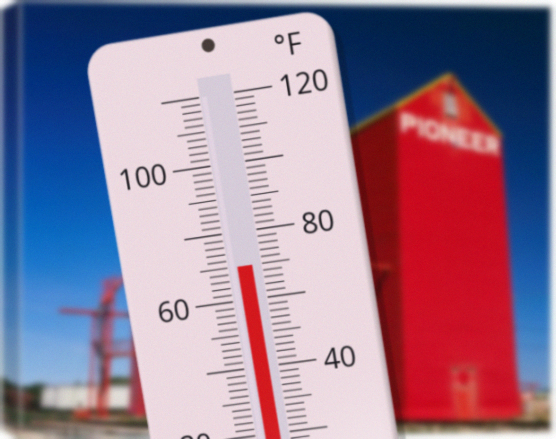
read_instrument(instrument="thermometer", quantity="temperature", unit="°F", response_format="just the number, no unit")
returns 70
